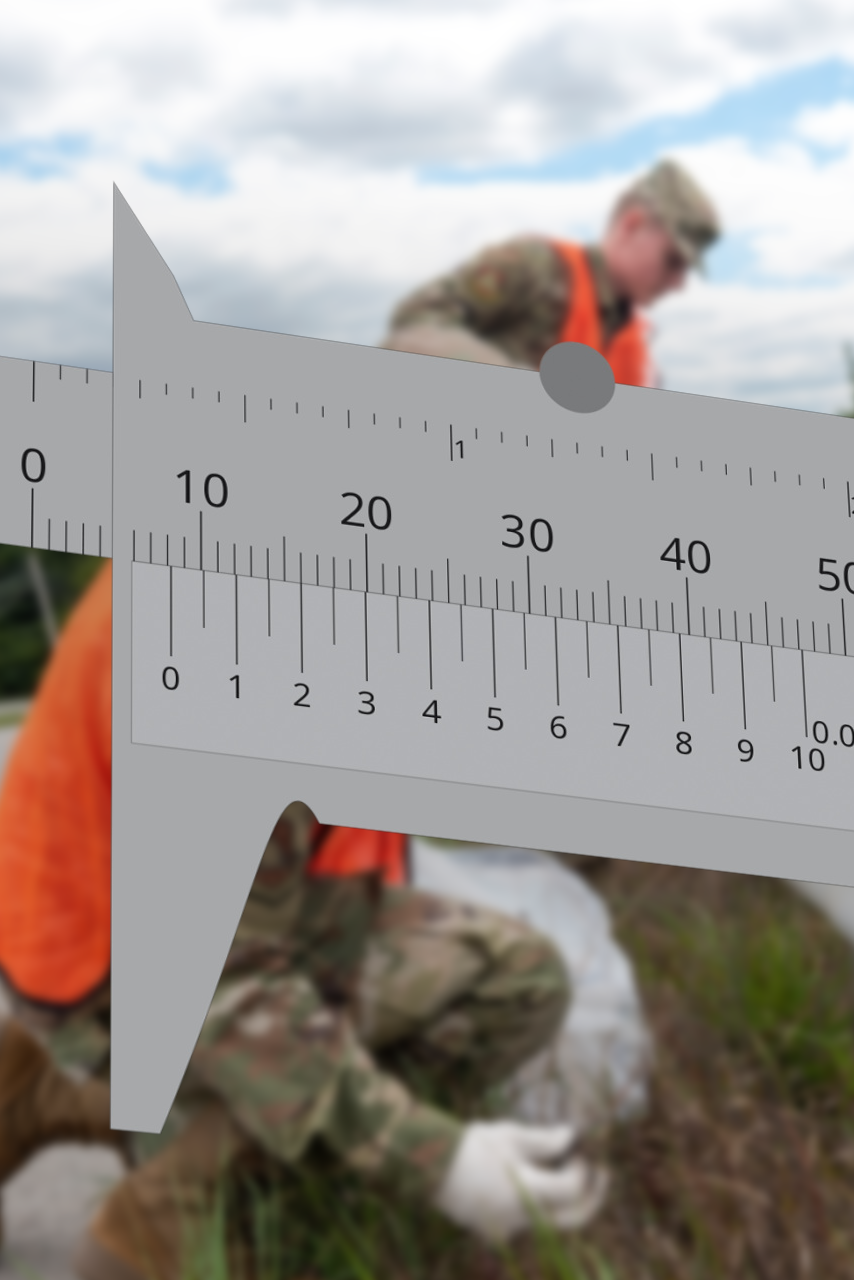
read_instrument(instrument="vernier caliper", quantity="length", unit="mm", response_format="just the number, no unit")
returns 8.2
